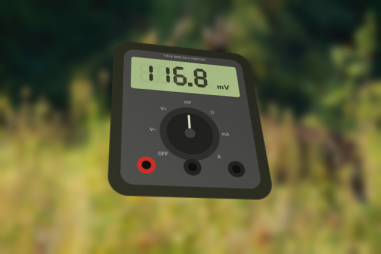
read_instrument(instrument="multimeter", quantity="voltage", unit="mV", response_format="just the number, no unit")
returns 116.8
